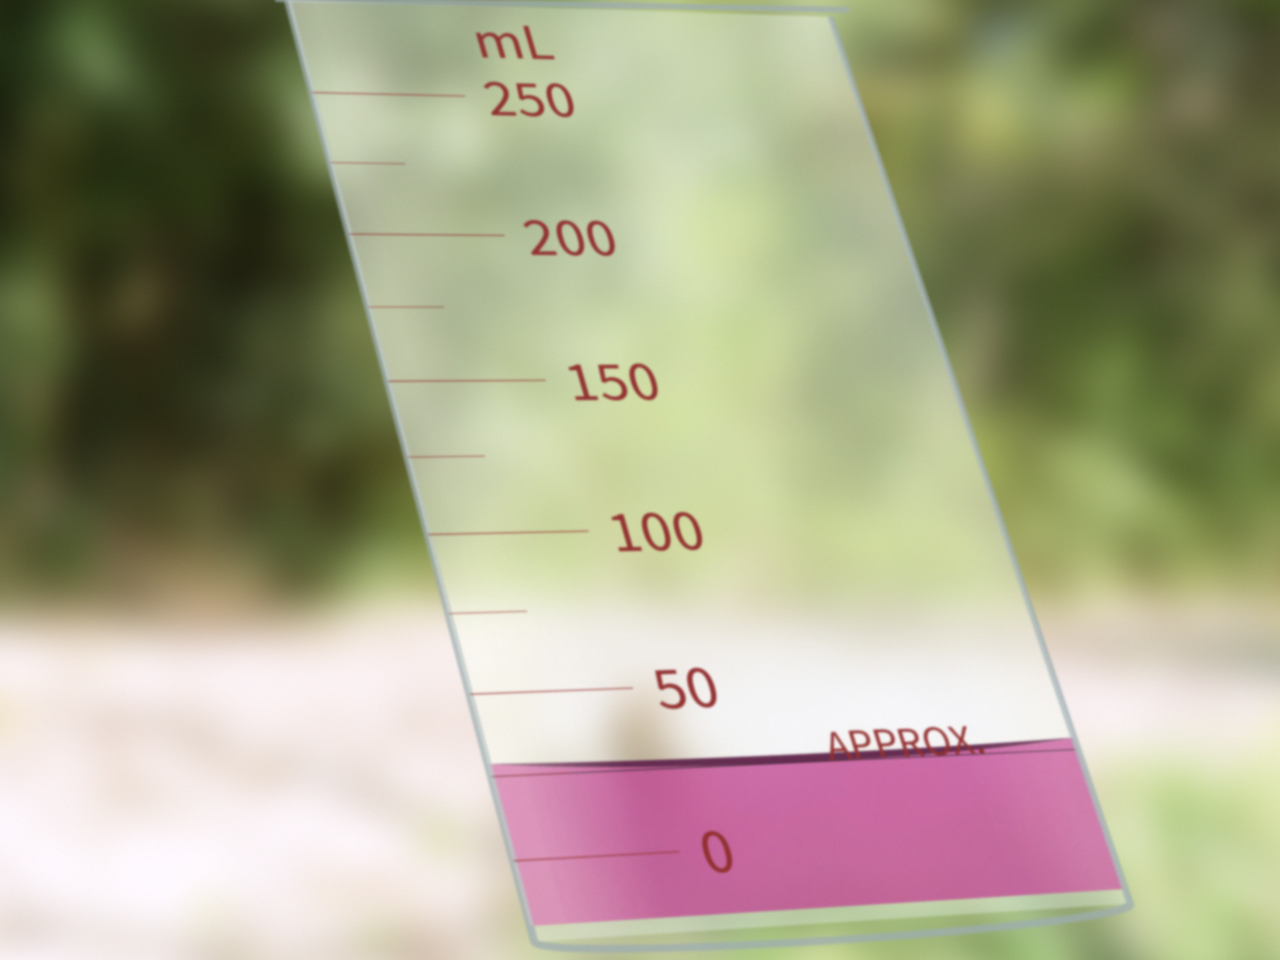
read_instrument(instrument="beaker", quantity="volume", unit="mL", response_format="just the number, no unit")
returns 25
